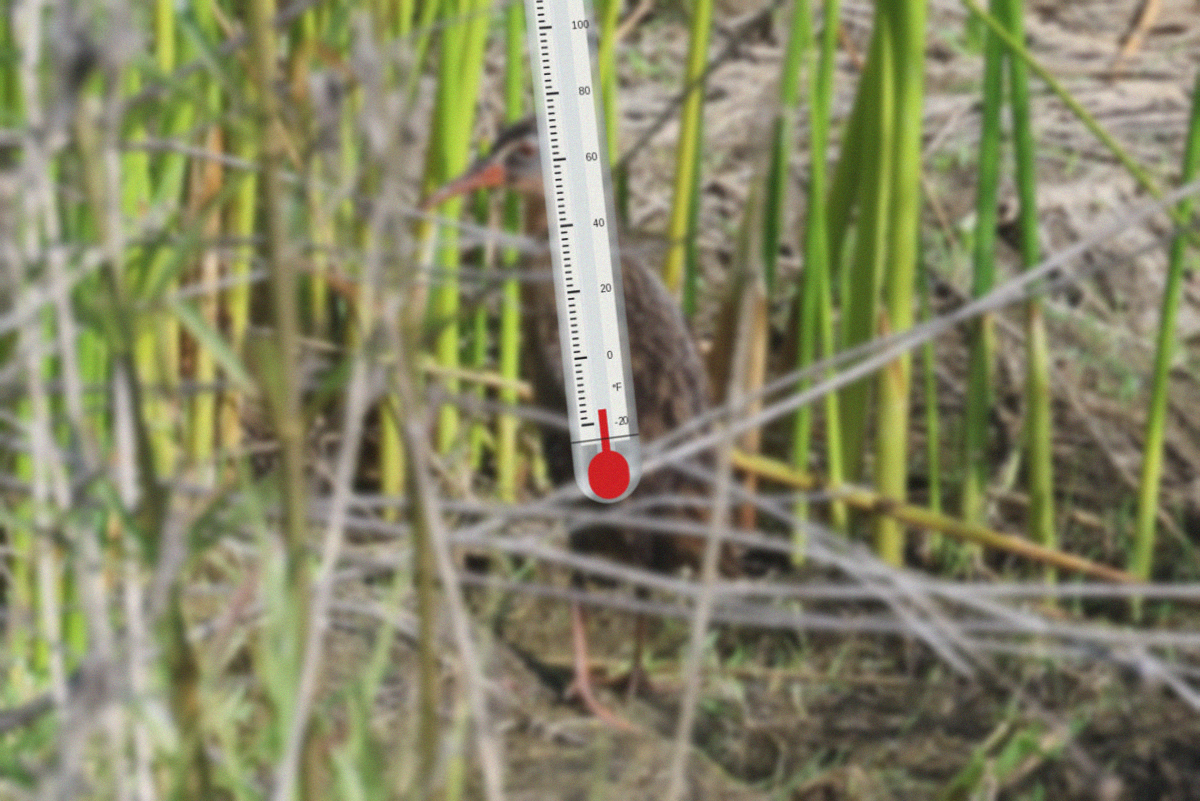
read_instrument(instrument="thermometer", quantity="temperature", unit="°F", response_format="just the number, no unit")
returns -16
